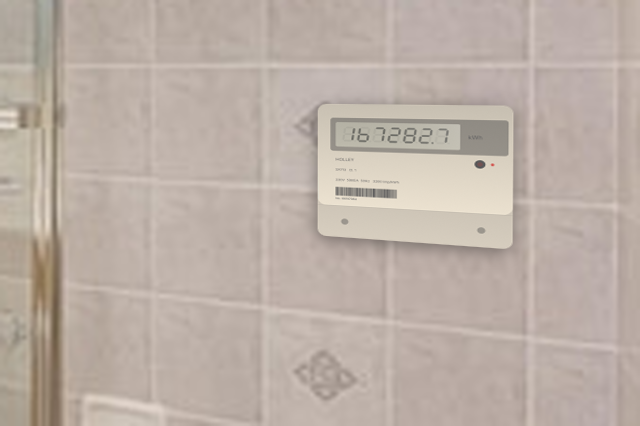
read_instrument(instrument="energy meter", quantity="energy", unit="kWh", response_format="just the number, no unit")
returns 167282.7
